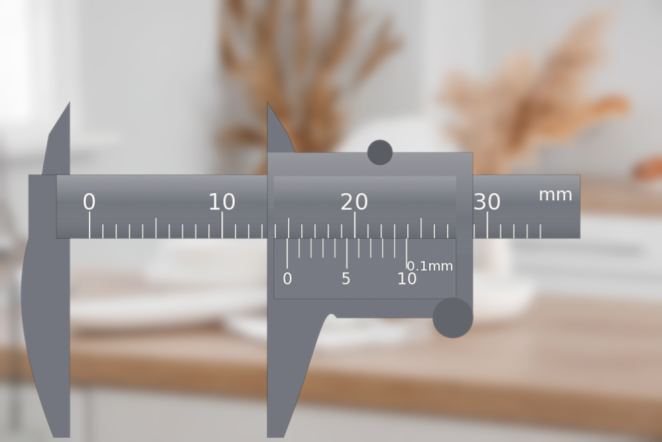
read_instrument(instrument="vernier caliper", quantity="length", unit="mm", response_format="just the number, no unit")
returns 14.9
